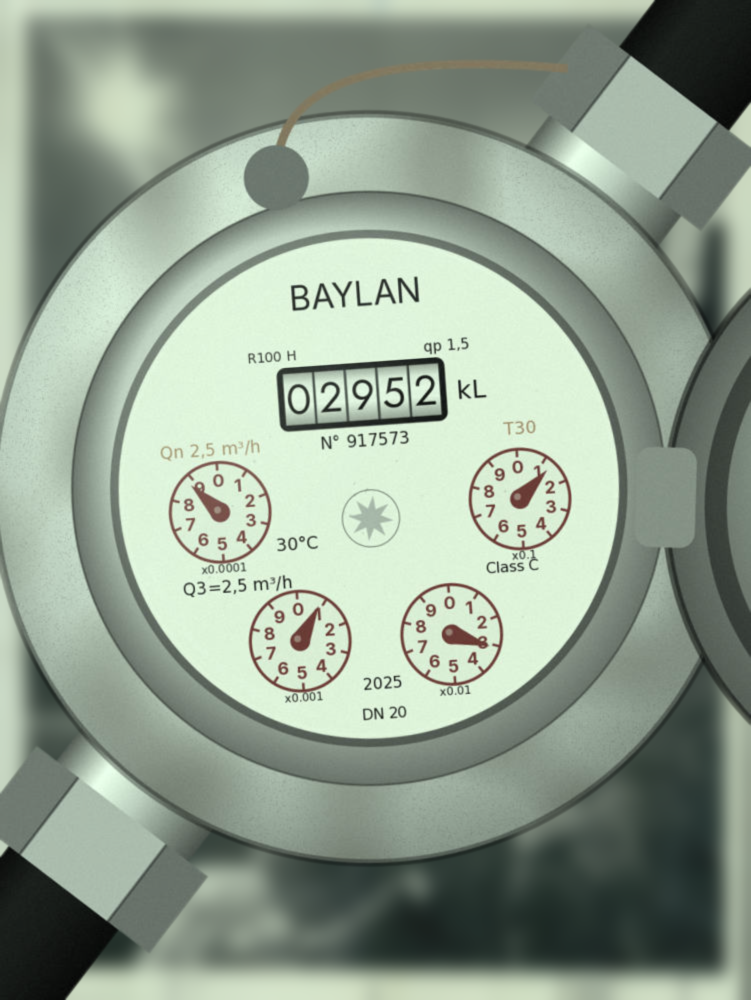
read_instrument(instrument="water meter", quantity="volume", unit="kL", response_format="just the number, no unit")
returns 2952.1308
